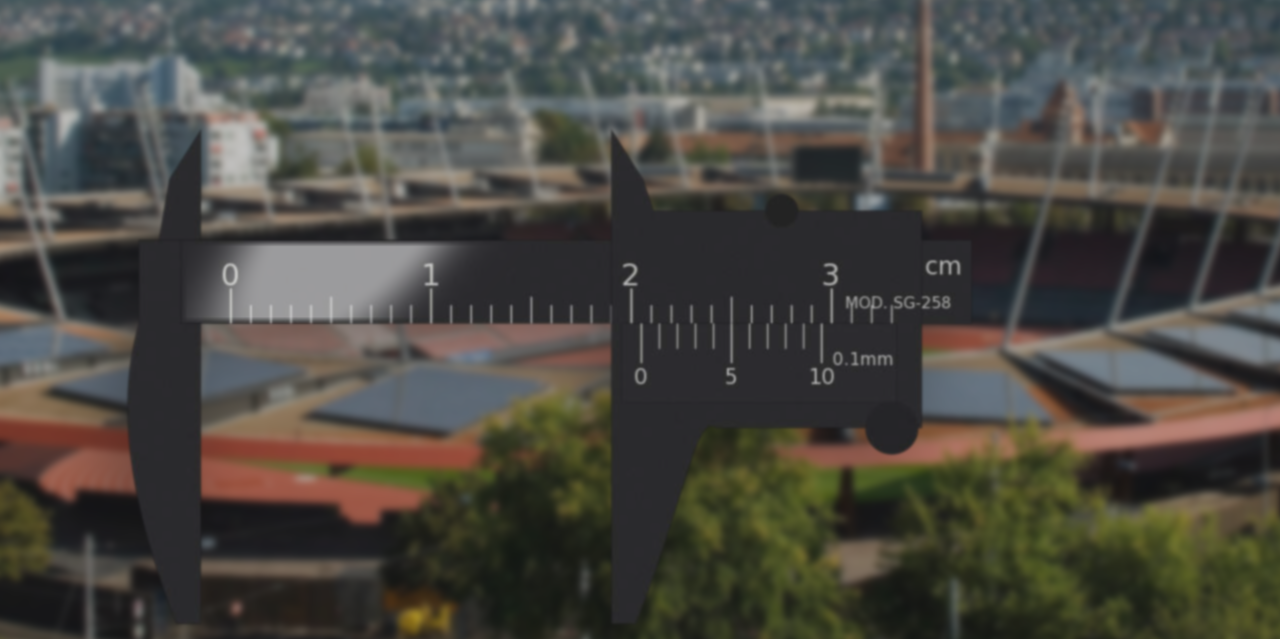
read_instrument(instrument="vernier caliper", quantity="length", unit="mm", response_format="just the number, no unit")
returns 20.5
